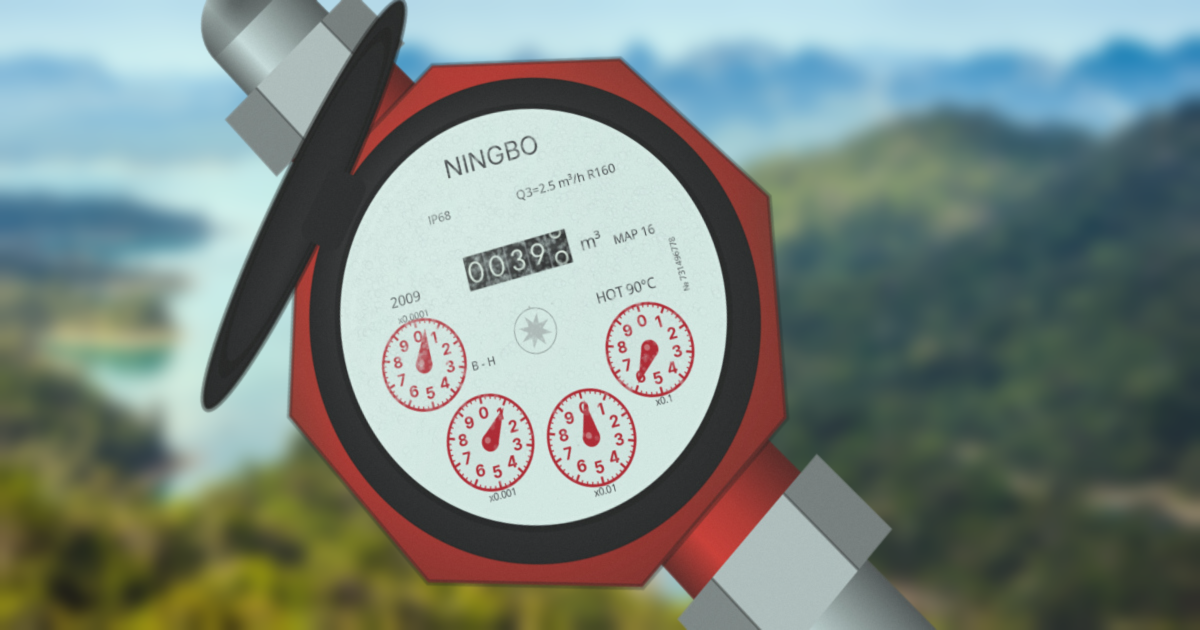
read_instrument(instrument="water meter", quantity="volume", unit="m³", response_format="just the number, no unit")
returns 398.6010
